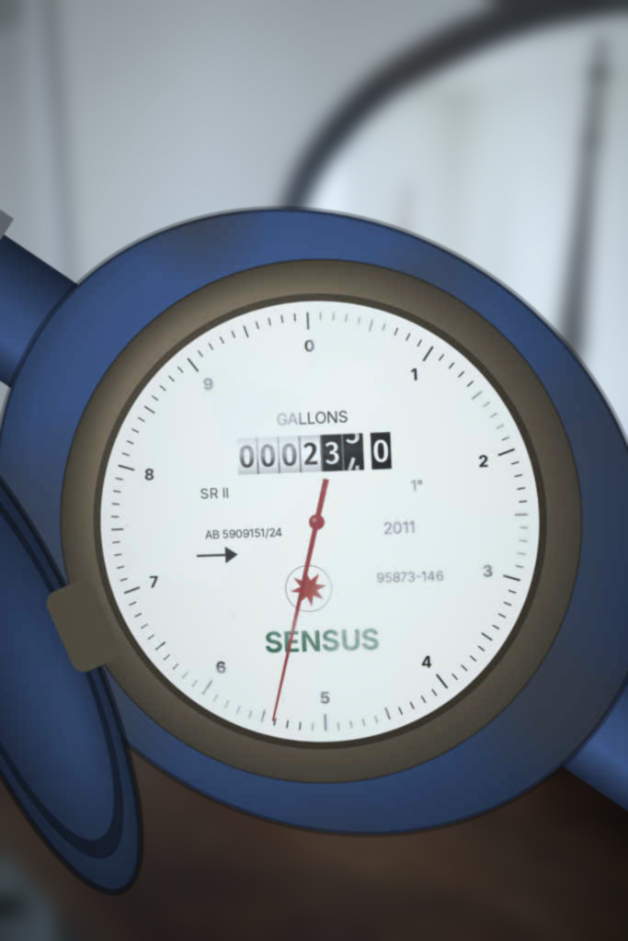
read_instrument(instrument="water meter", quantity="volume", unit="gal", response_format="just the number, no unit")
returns 2335.4
